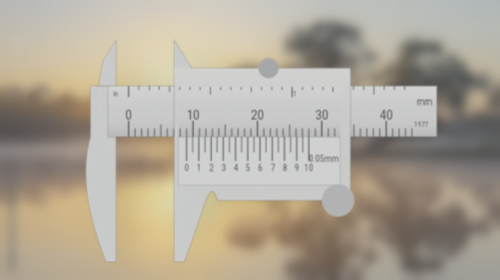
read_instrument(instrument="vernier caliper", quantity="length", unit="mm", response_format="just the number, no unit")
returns 9.0
